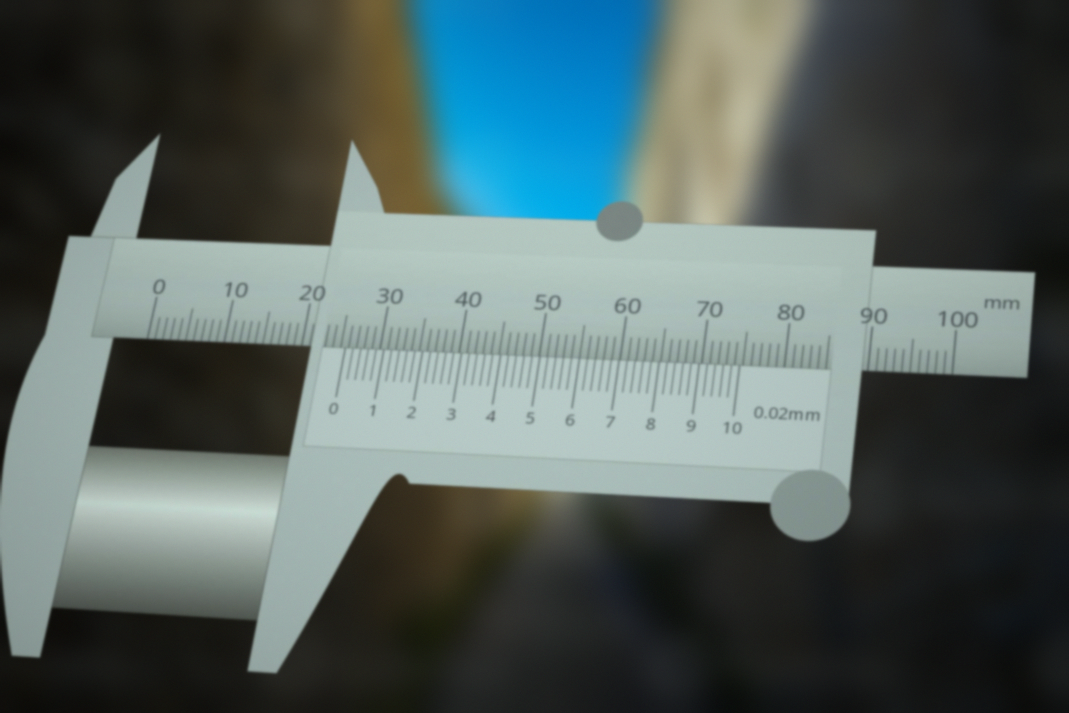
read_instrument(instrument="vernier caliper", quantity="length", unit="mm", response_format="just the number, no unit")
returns 25.6
